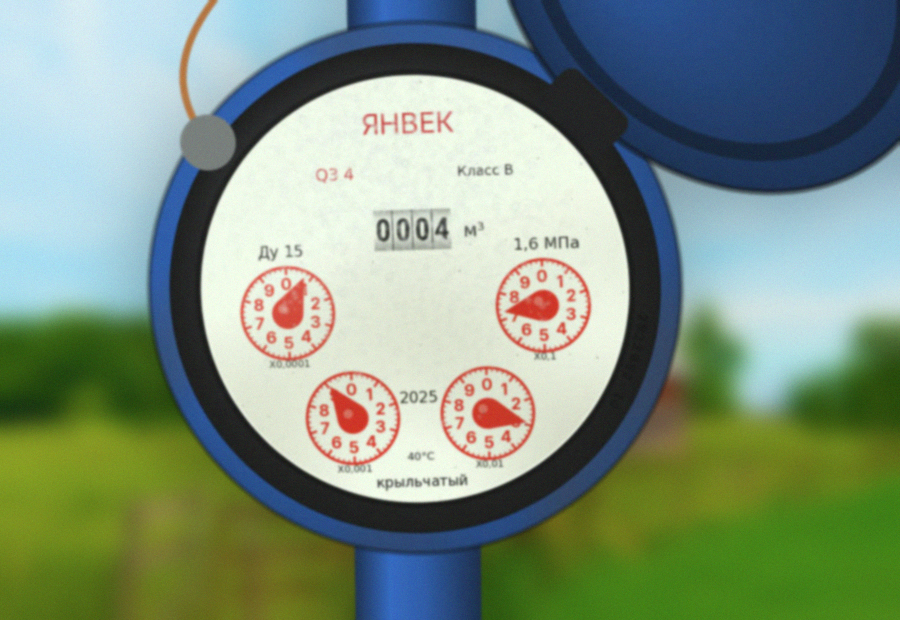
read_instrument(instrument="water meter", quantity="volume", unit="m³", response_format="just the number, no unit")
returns 4.7290
